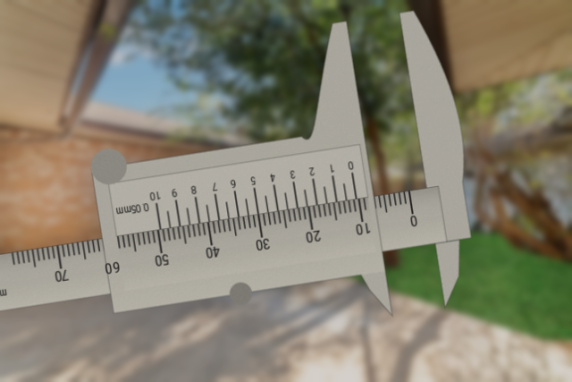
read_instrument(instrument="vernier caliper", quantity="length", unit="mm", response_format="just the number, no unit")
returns 10.5
